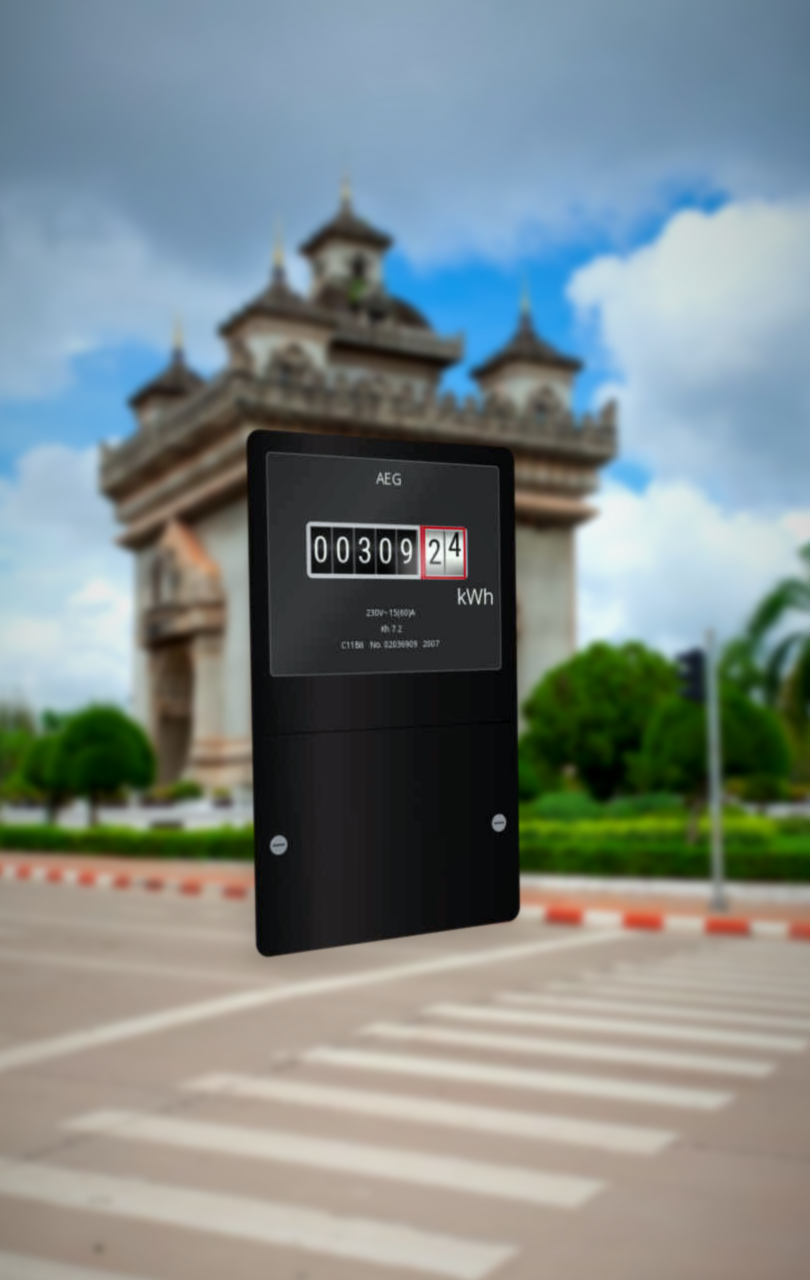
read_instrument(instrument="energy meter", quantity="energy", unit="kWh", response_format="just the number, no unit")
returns 309.24
